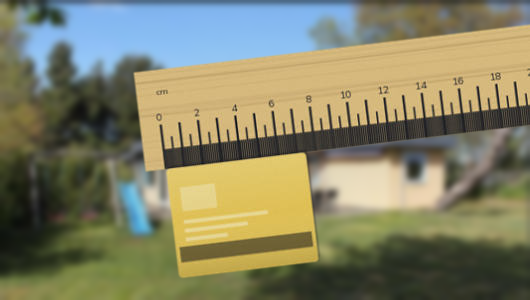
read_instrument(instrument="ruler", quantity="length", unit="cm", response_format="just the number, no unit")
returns 7.5
